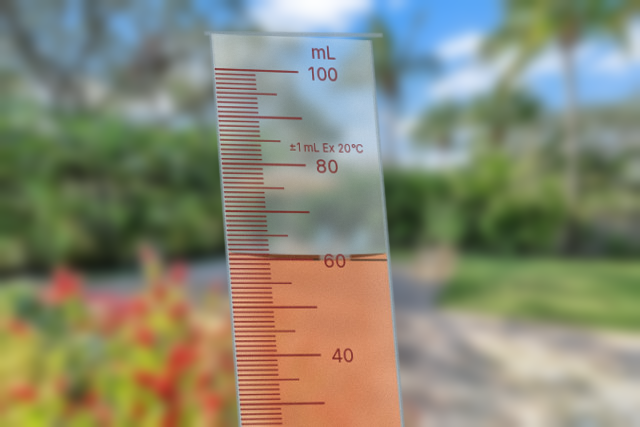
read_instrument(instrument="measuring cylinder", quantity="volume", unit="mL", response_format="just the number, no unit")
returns 60
